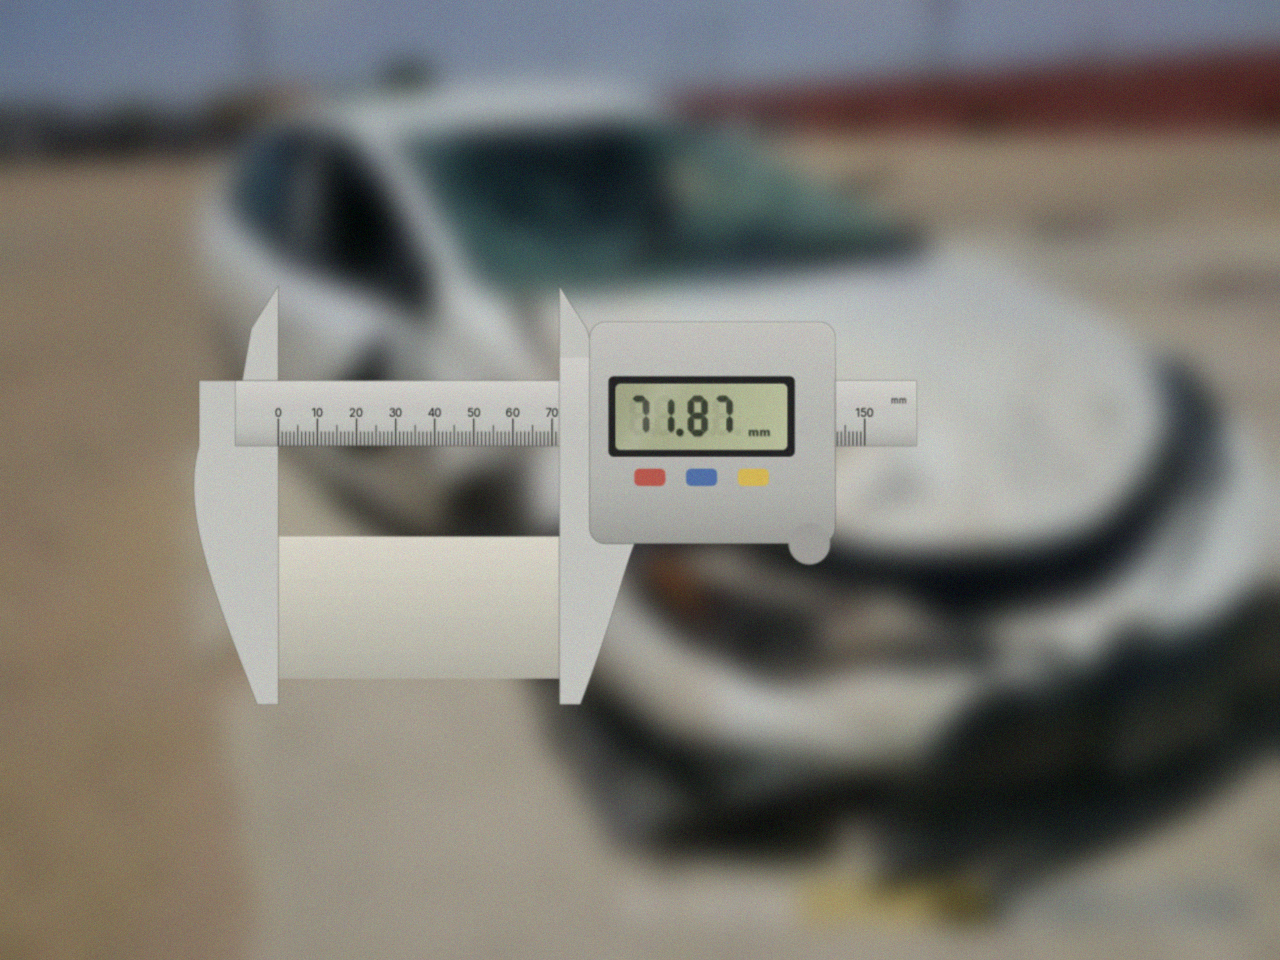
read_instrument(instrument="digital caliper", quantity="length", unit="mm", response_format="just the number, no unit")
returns 71.87
